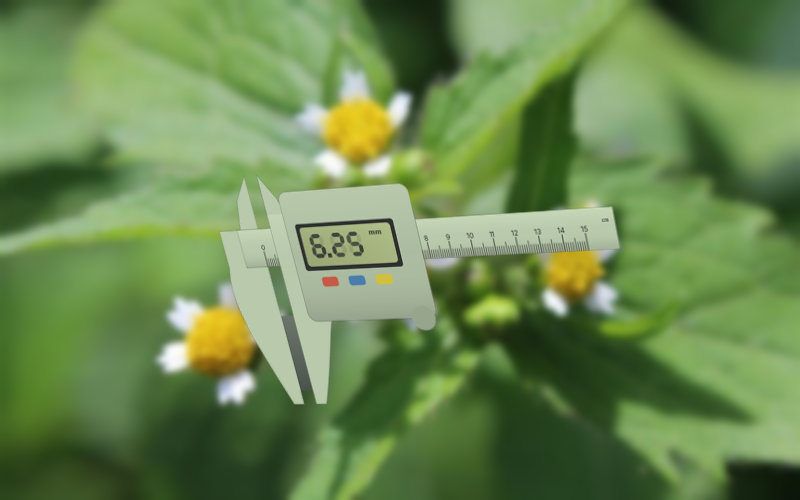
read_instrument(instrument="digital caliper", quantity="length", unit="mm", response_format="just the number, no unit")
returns 6.25
